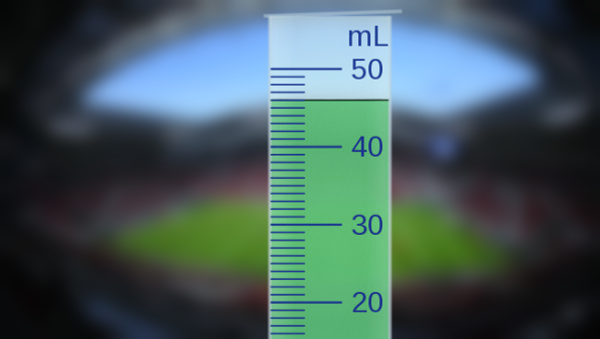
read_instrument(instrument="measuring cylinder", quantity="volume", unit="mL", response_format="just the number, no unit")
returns 46
